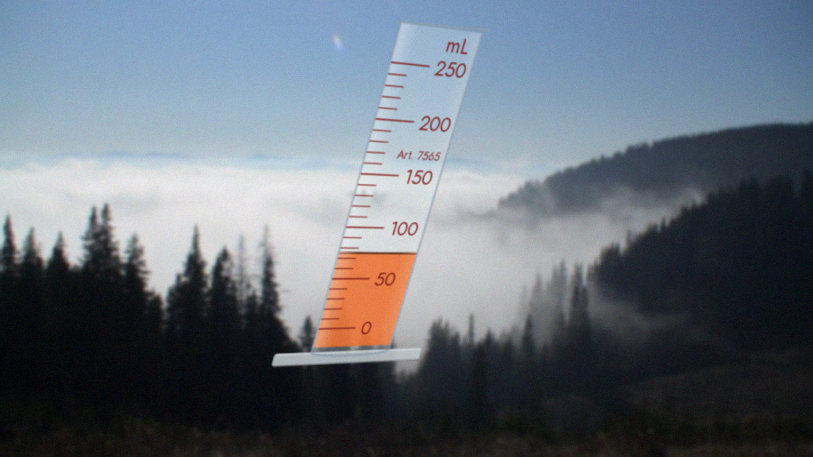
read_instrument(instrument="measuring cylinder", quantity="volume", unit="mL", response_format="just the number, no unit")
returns 75
